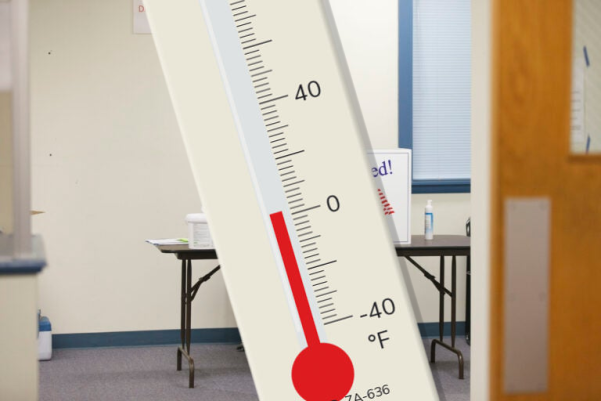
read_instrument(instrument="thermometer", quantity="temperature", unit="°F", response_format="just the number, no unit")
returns 2
